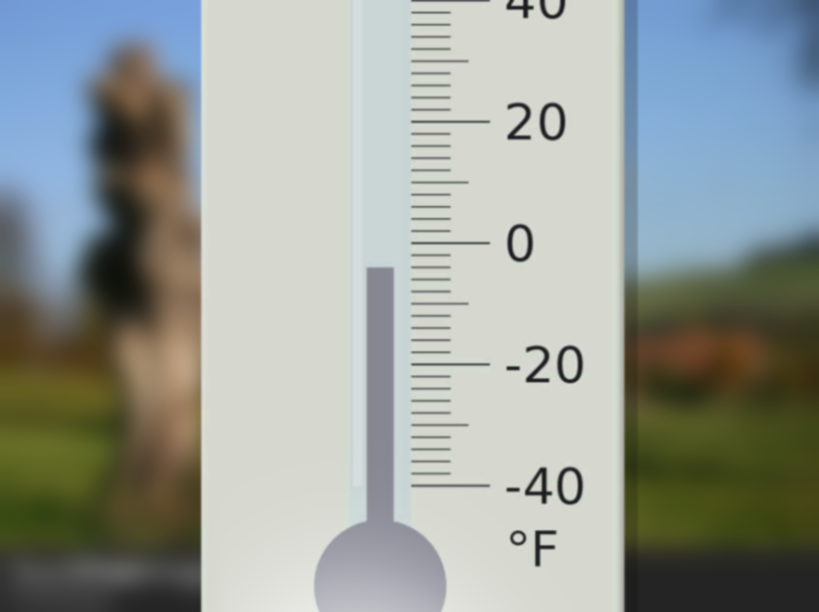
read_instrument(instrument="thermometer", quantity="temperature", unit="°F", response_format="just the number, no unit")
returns -4
